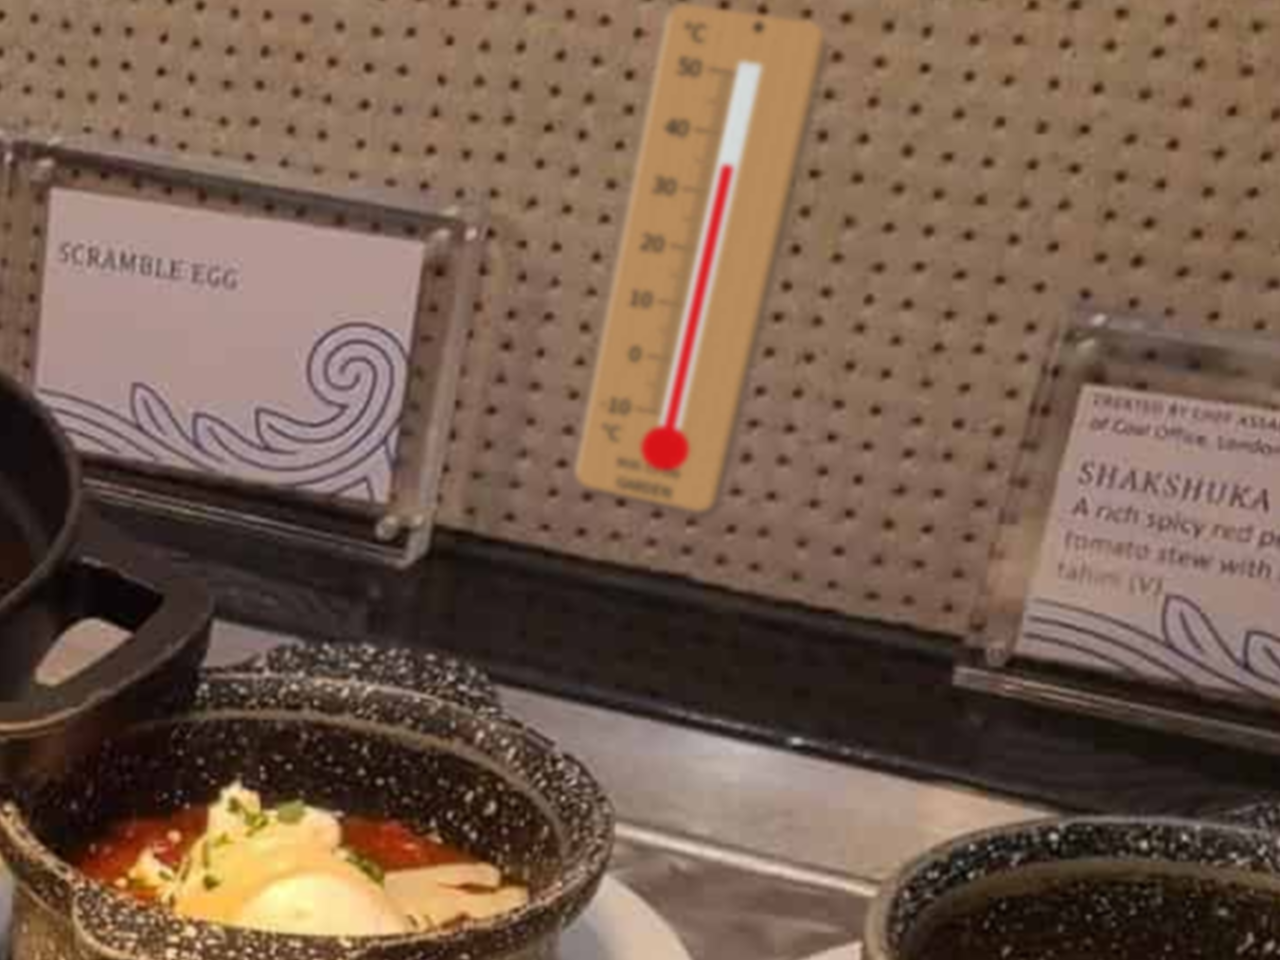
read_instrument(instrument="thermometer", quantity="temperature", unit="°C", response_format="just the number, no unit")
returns 35
